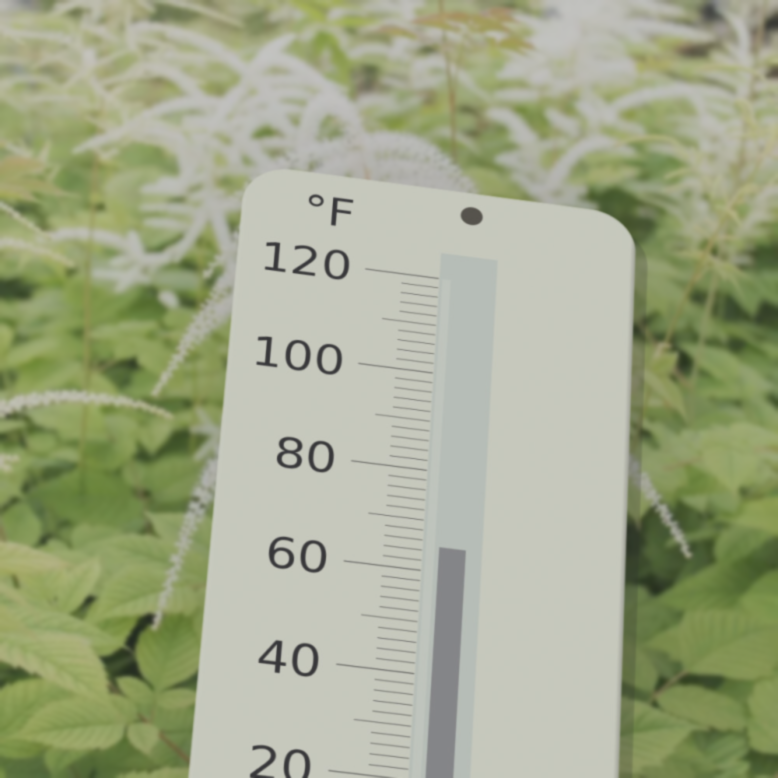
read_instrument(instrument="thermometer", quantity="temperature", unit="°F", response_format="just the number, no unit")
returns 65
